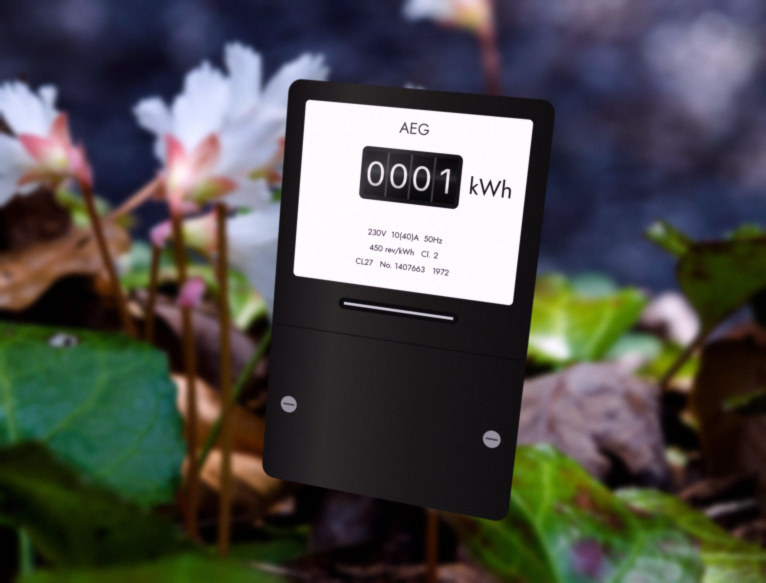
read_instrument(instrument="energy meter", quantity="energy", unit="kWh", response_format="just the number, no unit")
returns 1
